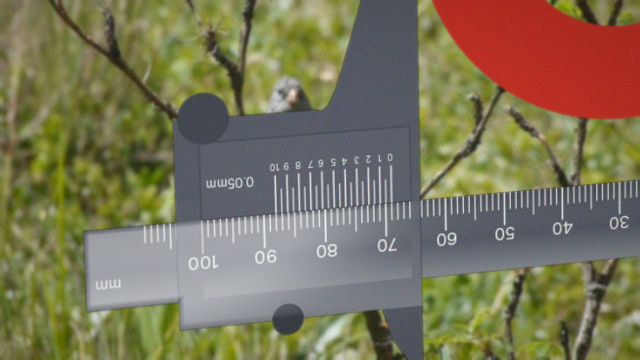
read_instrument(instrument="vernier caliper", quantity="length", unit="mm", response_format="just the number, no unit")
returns 69.0
